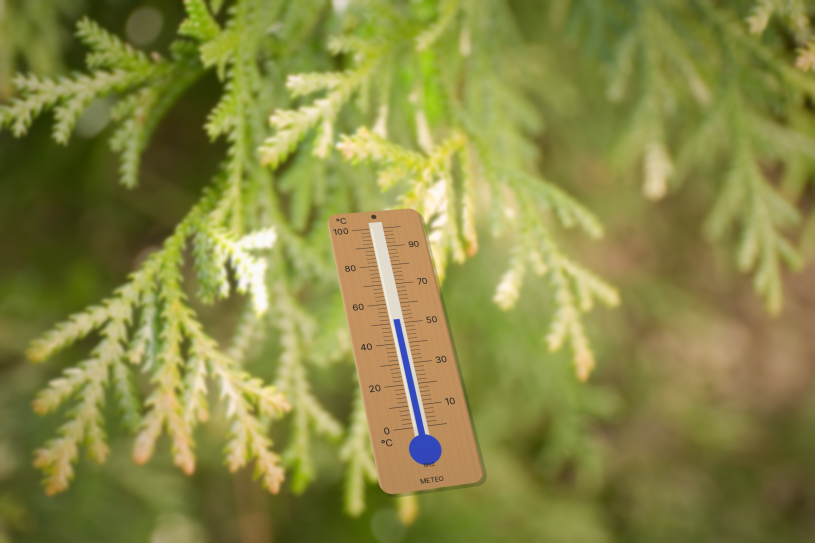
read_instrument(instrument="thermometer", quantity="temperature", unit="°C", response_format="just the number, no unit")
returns 52
